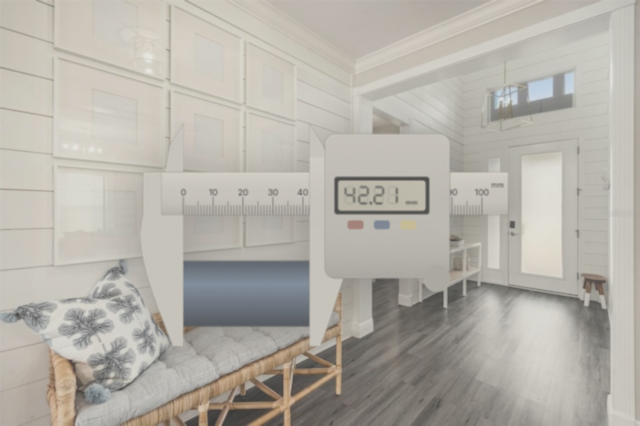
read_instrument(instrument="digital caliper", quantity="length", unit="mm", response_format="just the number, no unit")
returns 42.21
